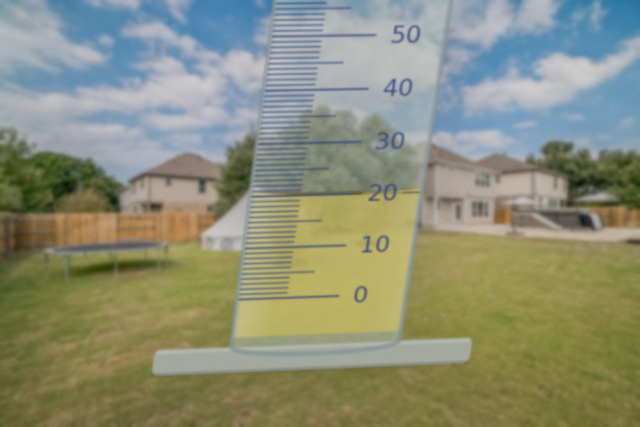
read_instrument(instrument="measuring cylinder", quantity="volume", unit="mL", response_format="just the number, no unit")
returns 20
